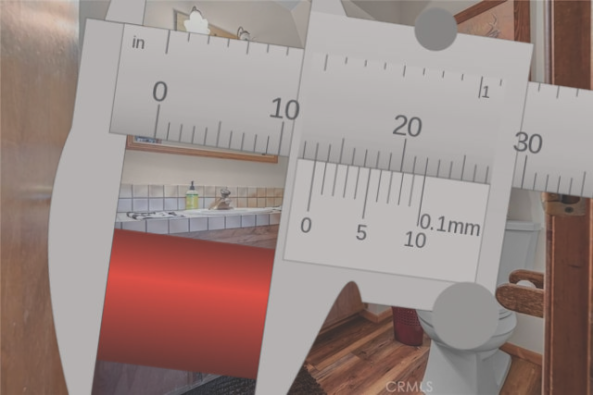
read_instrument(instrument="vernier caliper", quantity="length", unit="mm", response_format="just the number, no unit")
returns 13.0
